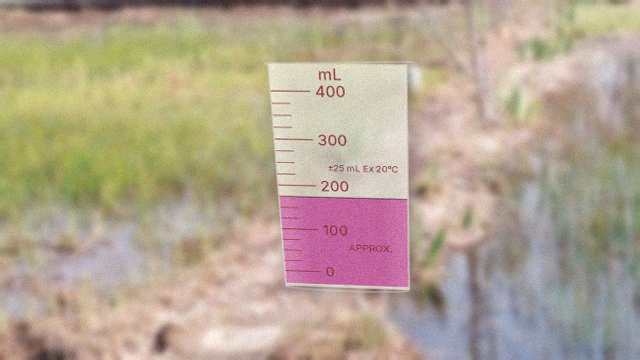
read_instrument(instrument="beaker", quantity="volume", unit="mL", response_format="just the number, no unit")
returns 175
